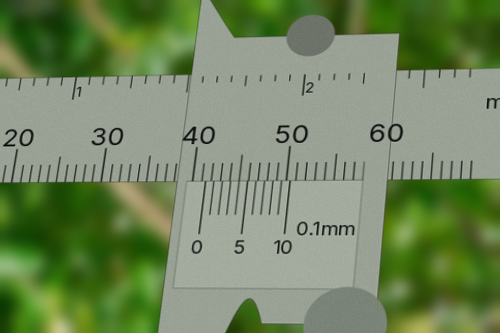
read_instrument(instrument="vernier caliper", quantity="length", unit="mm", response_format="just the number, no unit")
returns 41.4
